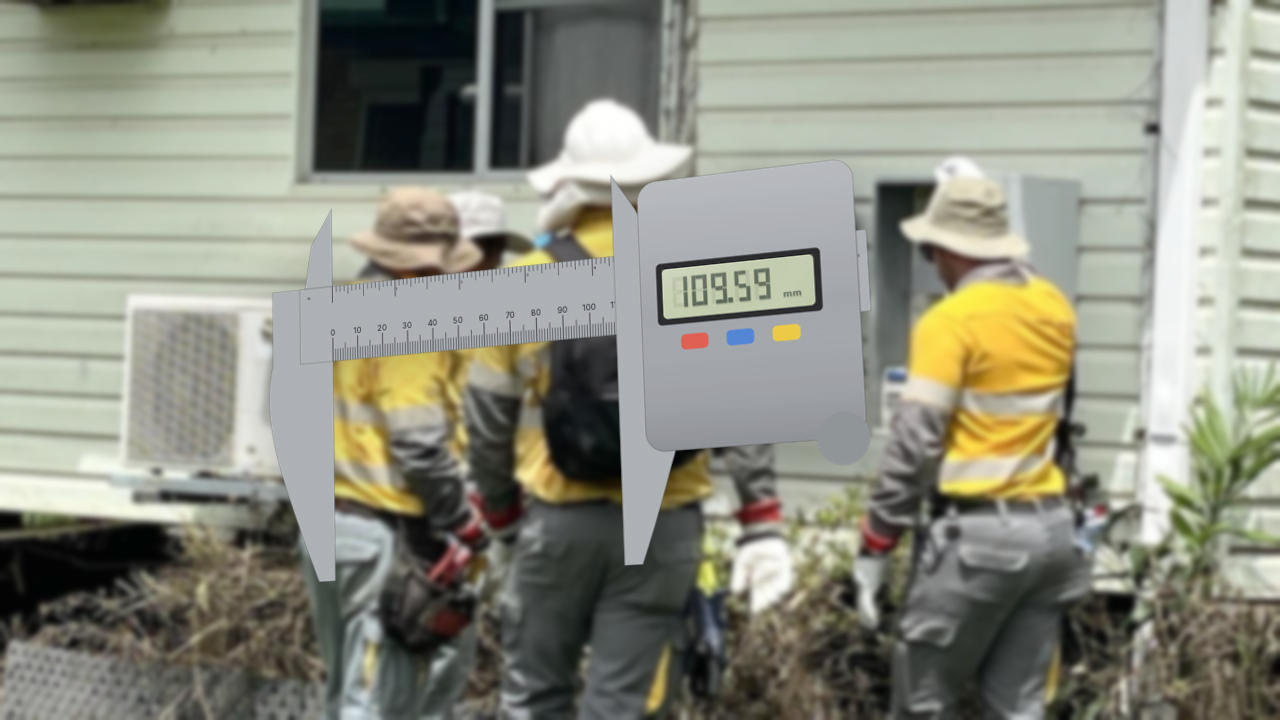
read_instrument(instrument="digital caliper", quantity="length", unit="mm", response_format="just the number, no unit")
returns 109.59
